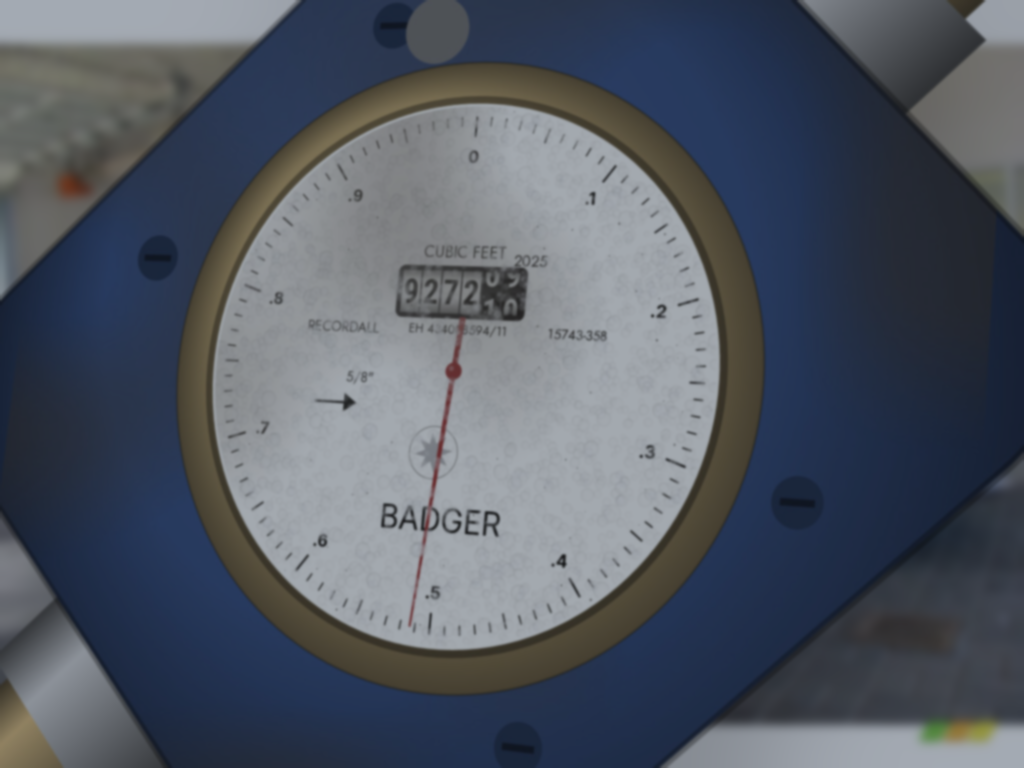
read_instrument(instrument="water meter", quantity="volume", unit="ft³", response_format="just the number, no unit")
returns 927209.51
